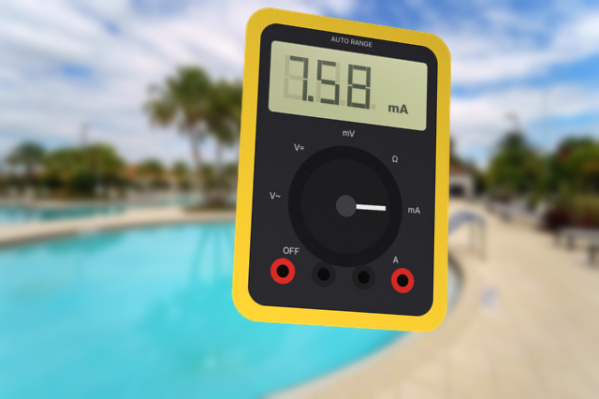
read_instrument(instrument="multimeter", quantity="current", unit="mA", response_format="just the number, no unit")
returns 7.58
